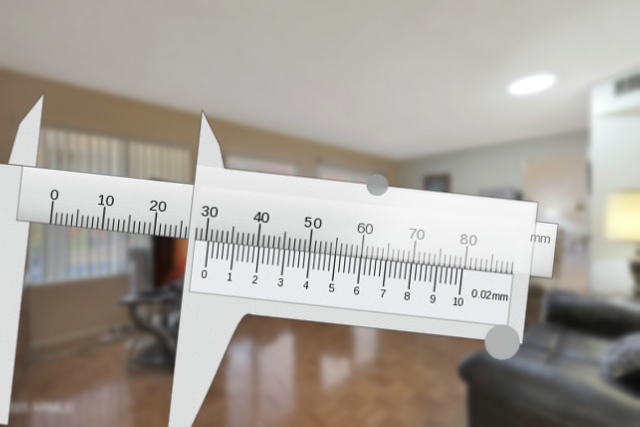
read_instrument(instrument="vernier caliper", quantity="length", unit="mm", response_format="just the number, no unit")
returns 30.5
